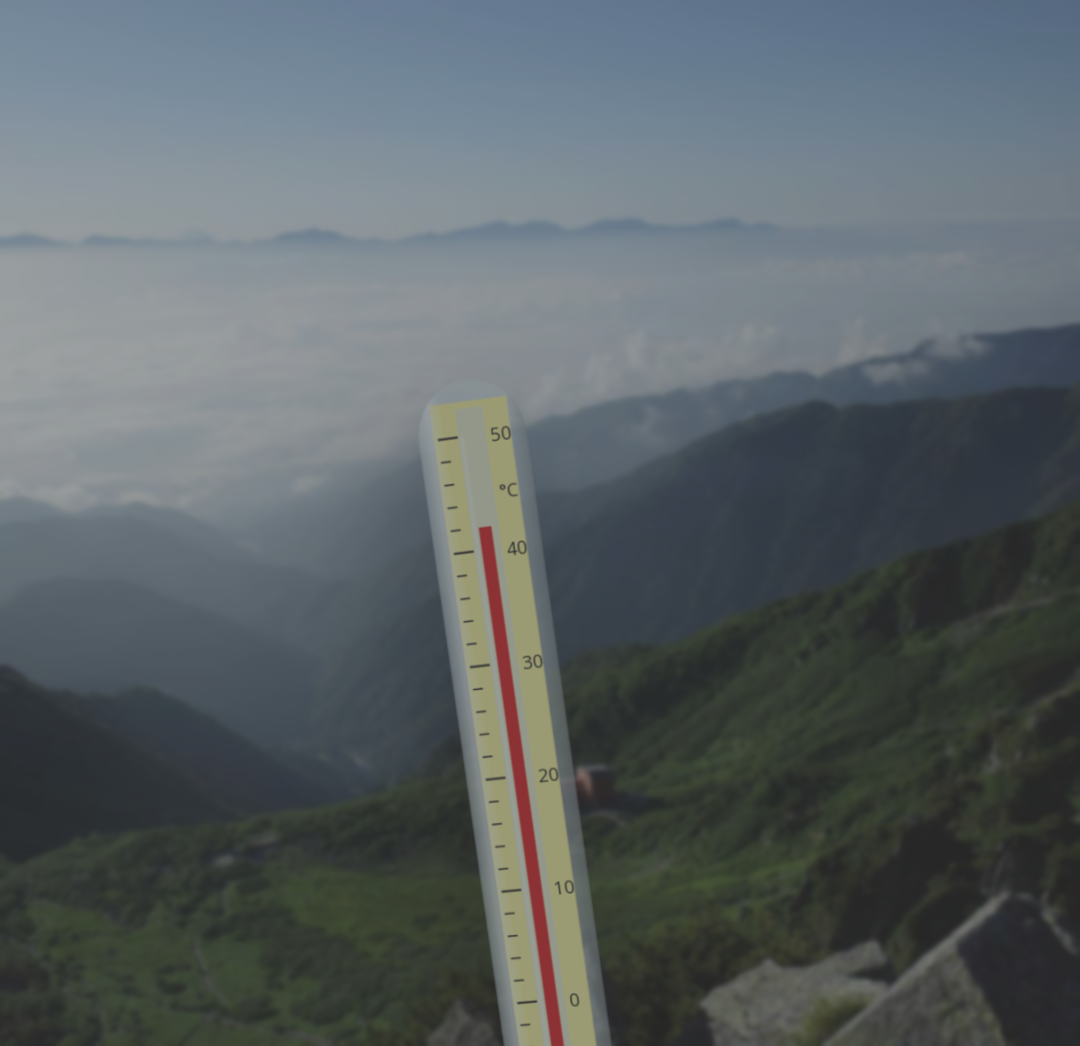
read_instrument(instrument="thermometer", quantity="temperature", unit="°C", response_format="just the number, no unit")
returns 42
